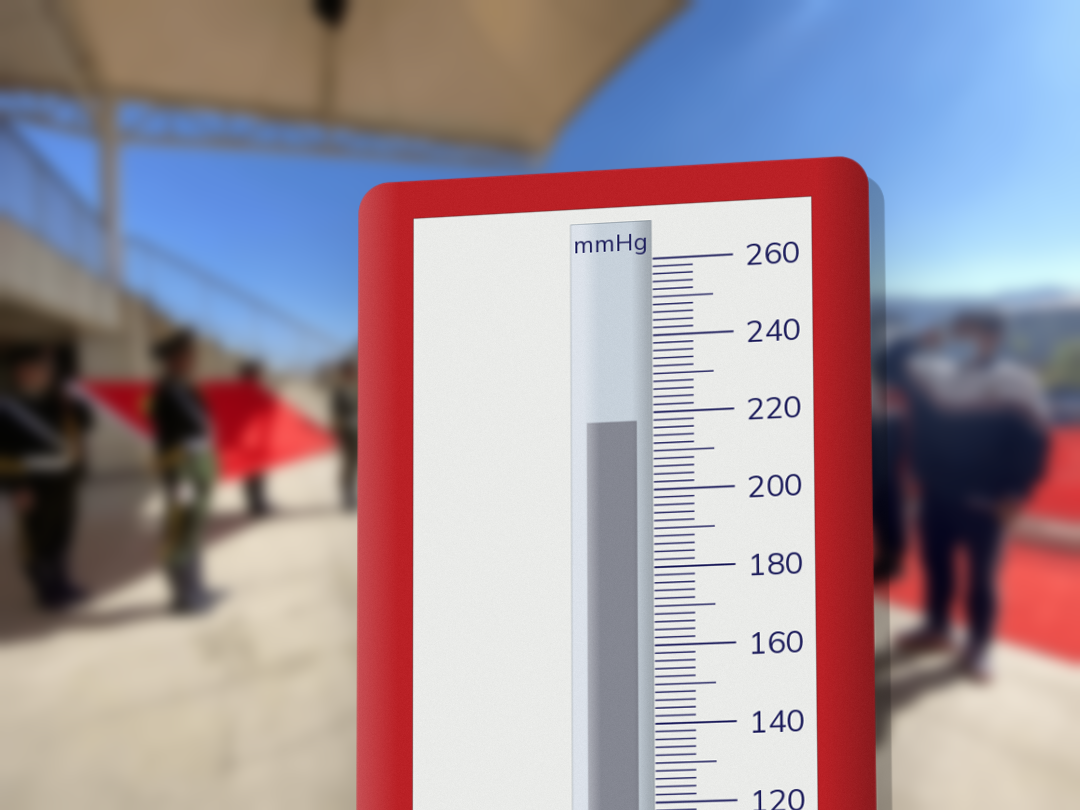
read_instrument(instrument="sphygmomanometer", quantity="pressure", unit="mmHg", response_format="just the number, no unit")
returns 218
